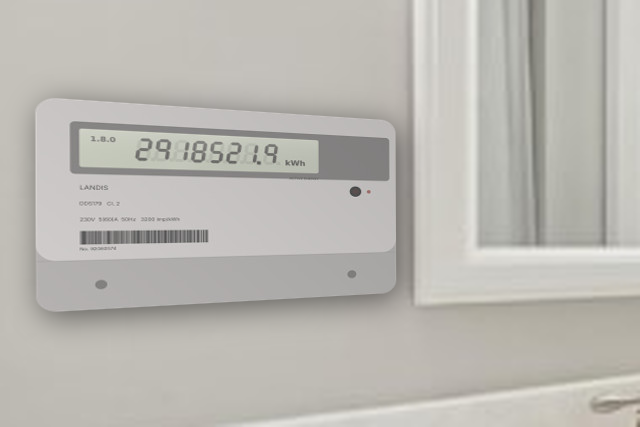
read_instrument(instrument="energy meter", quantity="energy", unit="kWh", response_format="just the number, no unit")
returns 2918521.9
